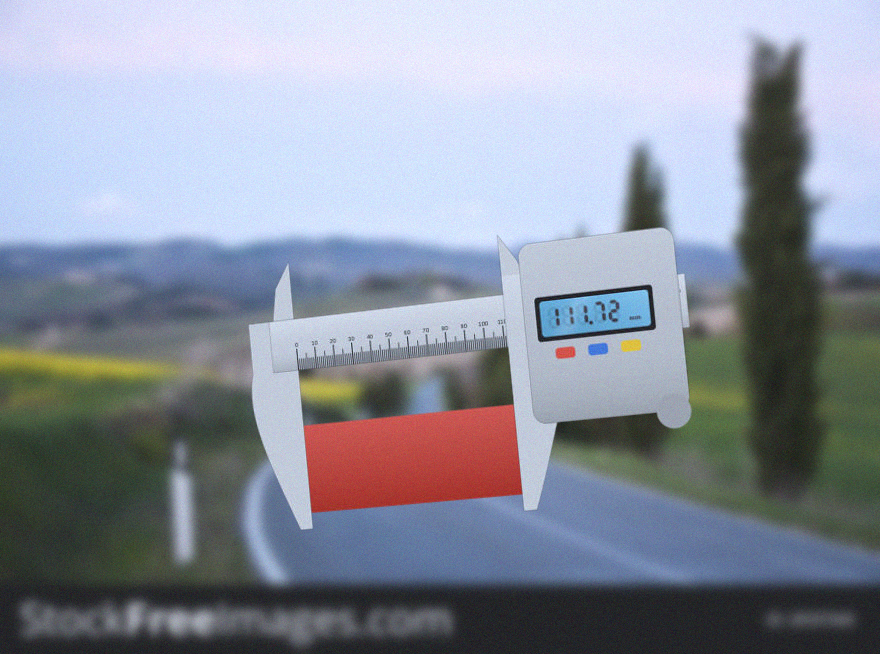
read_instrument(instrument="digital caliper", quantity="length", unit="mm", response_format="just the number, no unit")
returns 111.72
